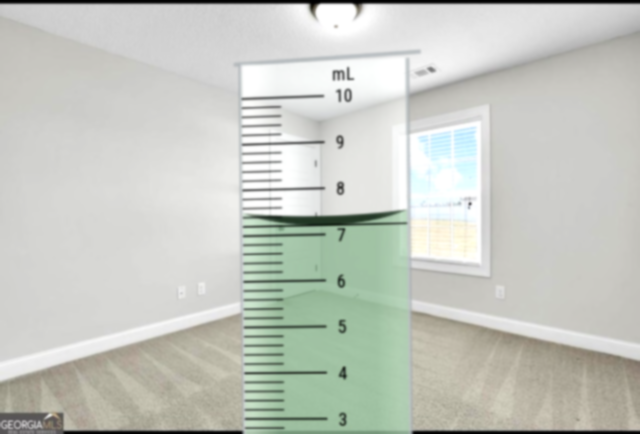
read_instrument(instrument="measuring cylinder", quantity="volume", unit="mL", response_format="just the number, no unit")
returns 7.2
